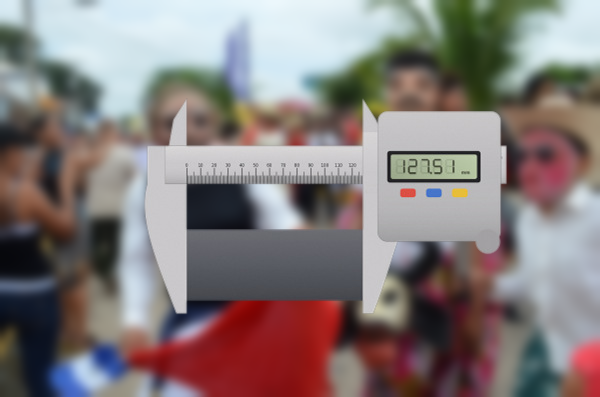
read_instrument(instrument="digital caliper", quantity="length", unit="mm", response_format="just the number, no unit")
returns 127.51
